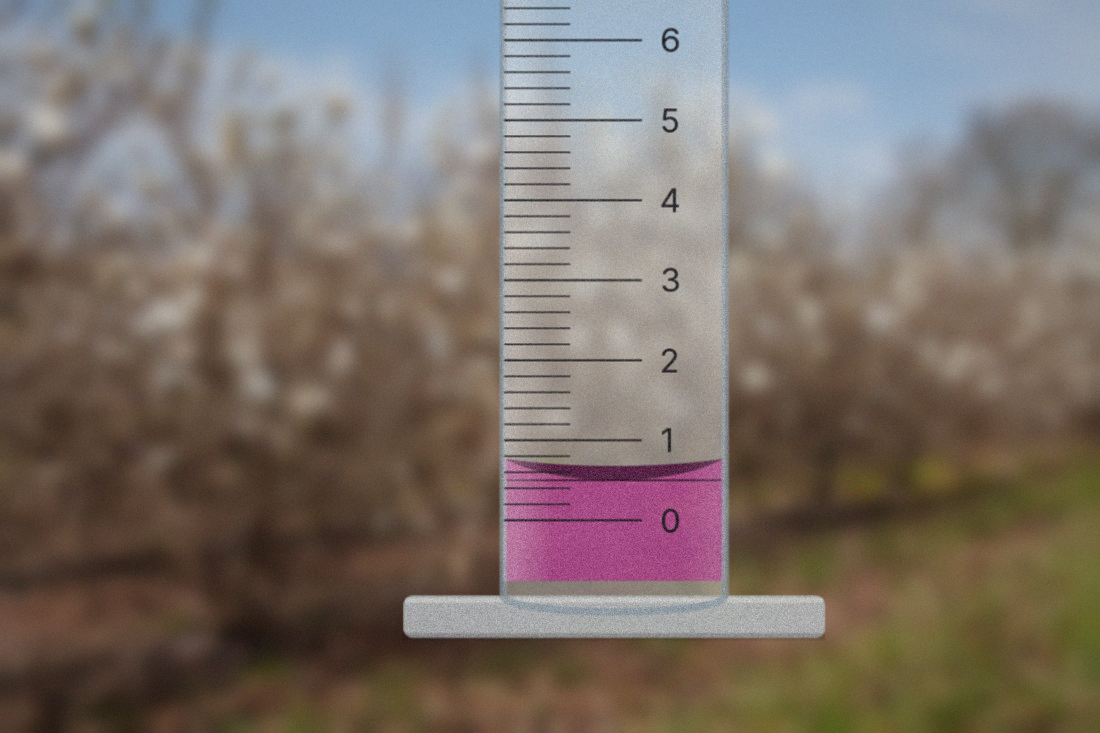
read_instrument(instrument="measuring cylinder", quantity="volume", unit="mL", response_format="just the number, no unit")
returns 0.5
